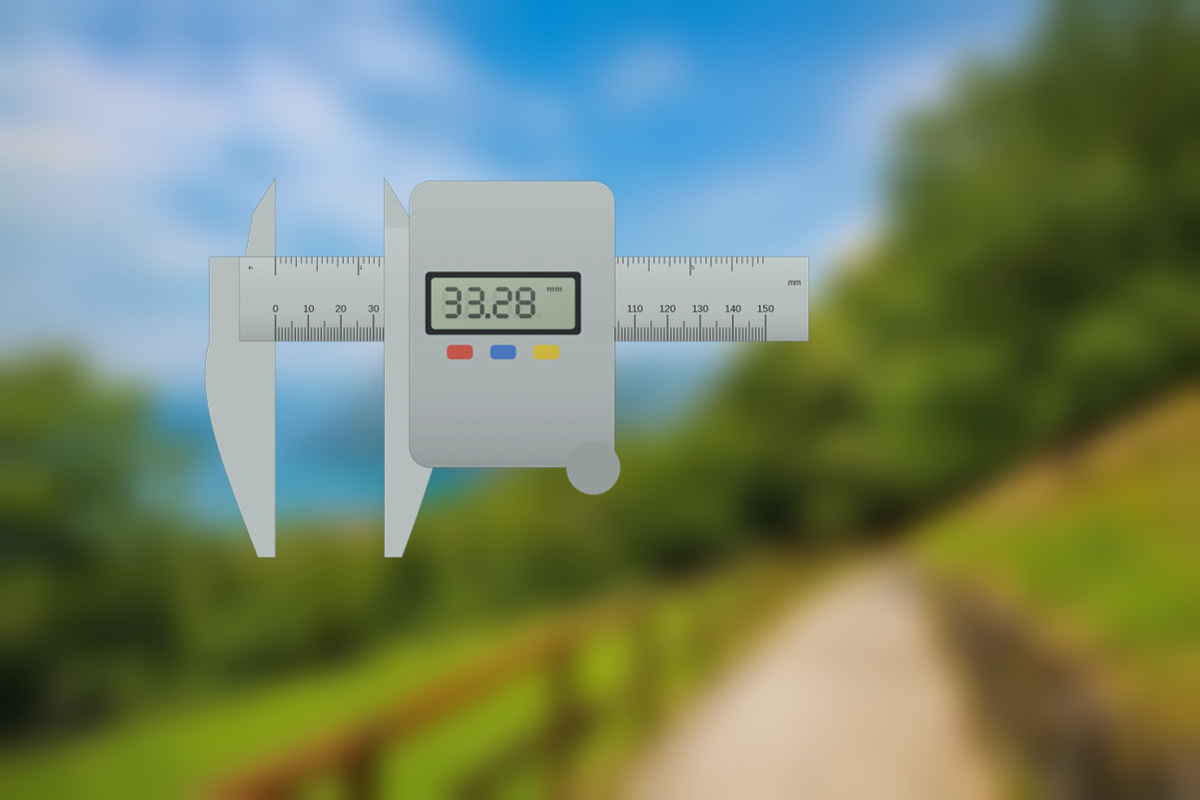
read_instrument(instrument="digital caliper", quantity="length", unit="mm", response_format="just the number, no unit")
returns 33.28
